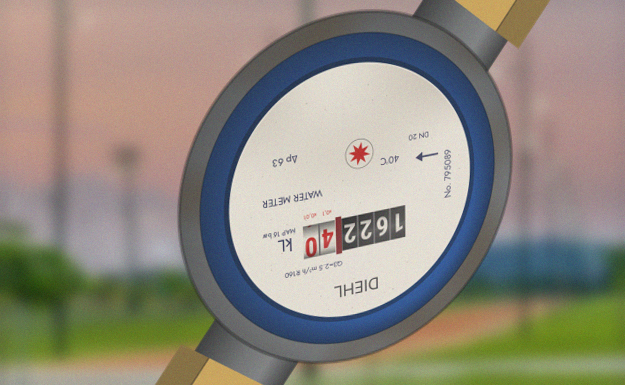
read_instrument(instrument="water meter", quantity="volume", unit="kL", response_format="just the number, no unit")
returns 1622.40
